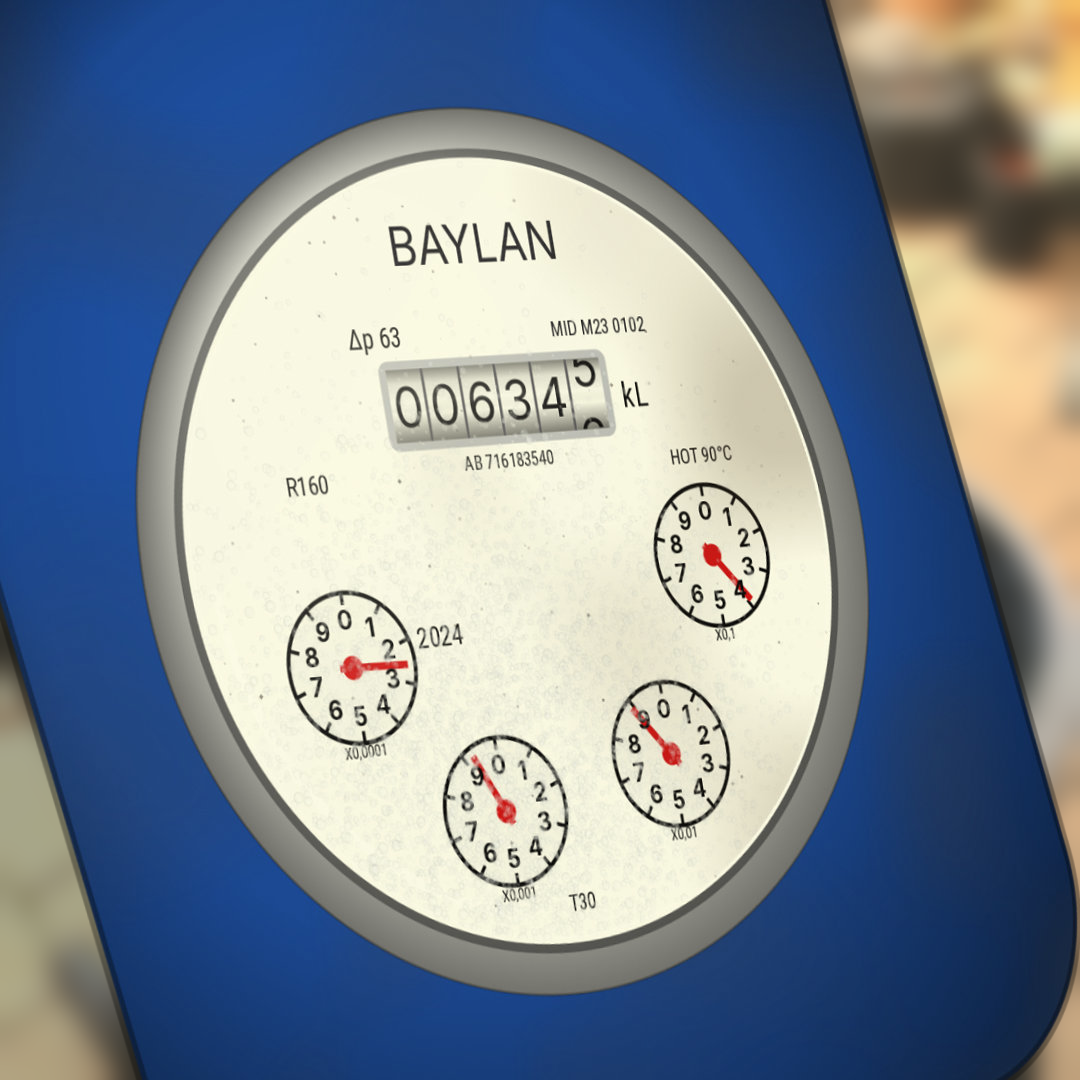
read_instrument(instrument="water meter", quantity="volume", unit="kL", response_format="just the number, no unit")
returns 6345.3892
